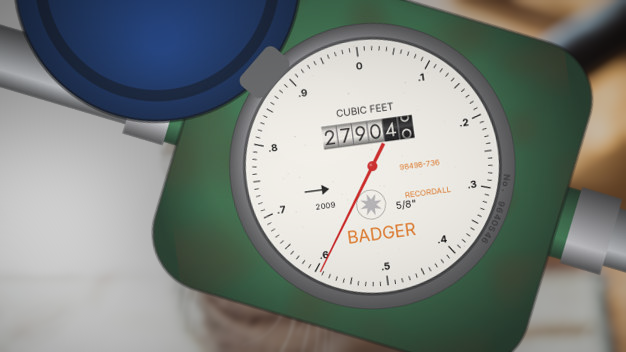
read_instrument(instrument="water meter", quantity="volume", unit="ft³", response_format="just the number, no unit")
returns 279048.59
